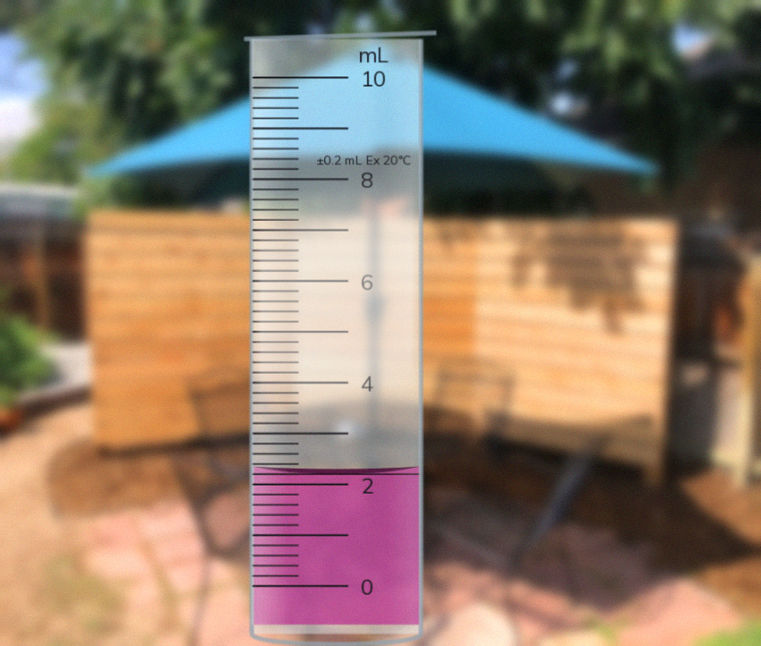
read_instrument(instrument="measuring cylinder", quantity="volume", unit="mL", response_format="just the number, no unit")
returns 2.2
